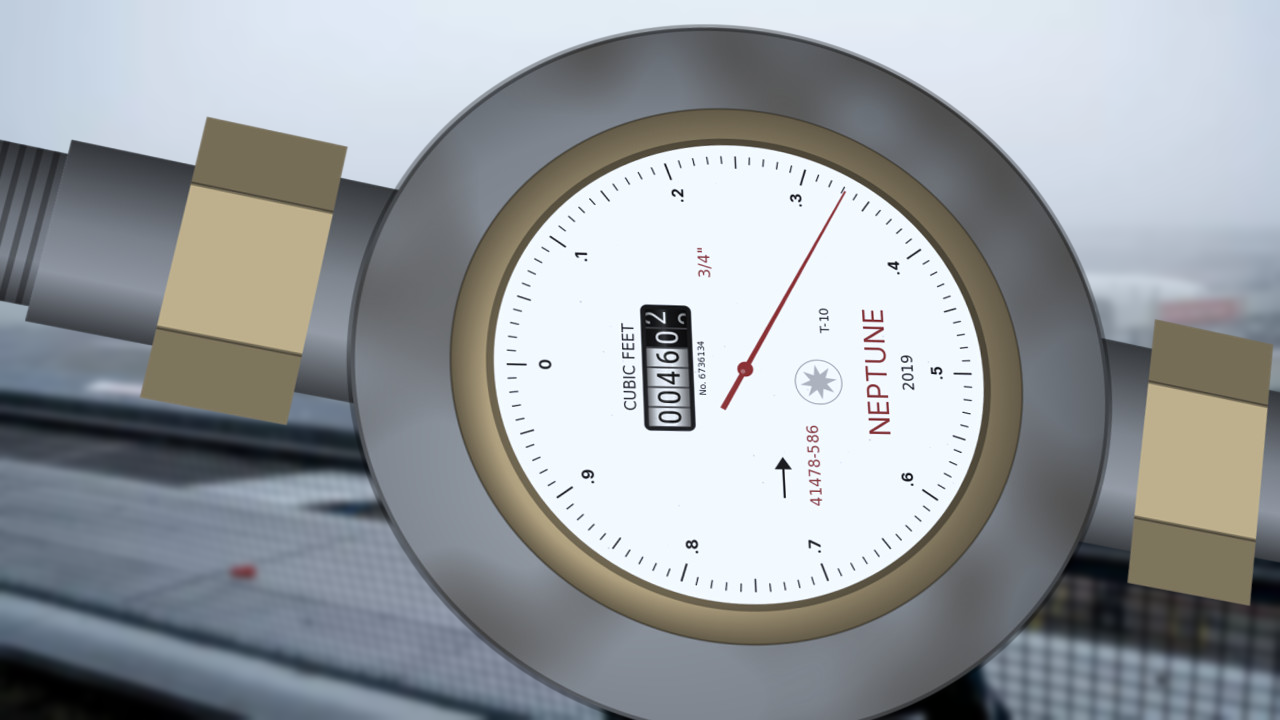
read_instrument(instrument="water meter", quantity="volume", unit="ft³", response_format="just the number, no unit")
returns 4602.33
